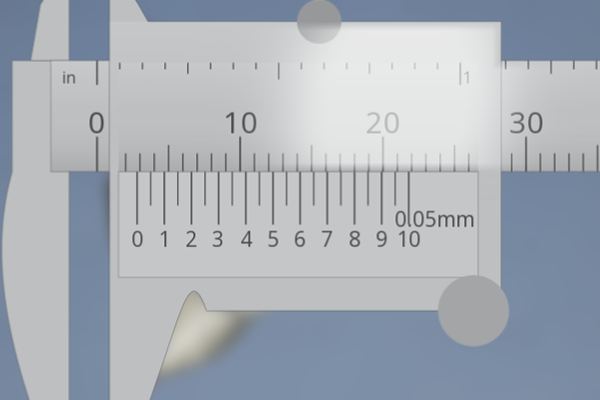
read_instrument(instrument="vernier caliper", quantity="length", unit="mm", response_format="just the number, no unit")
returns 2.8
